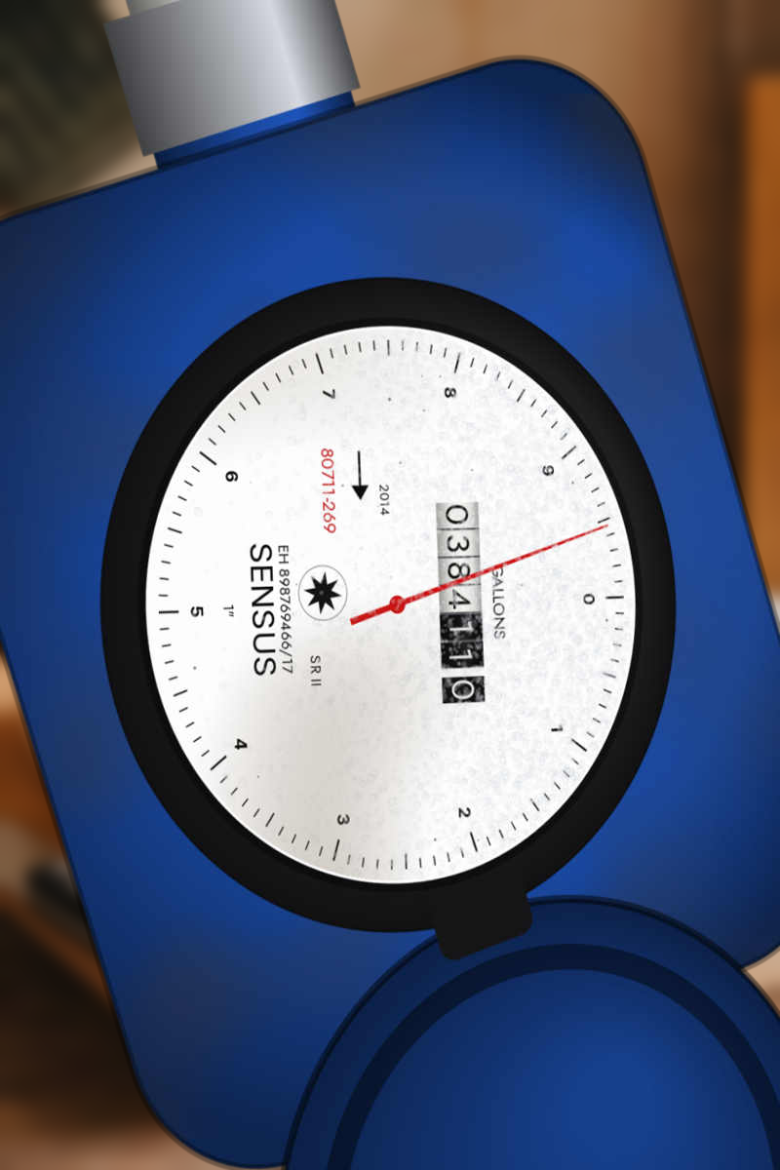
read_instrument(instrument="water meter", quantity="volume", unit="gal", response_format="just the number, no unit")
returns 384109.5
